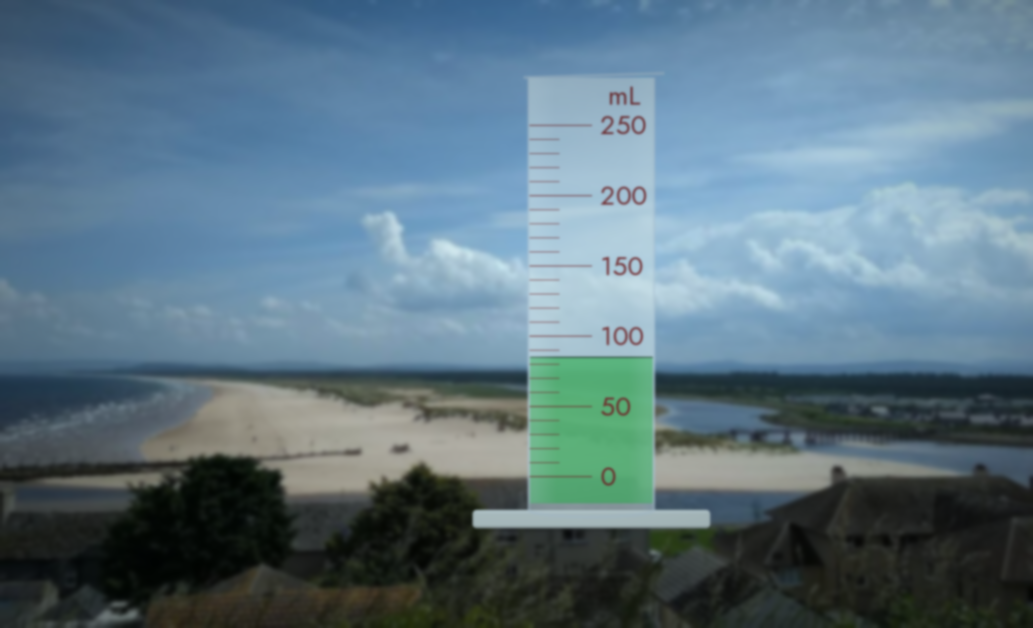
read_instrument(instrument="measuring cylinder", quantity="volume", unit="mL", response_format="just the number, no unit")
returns 85
